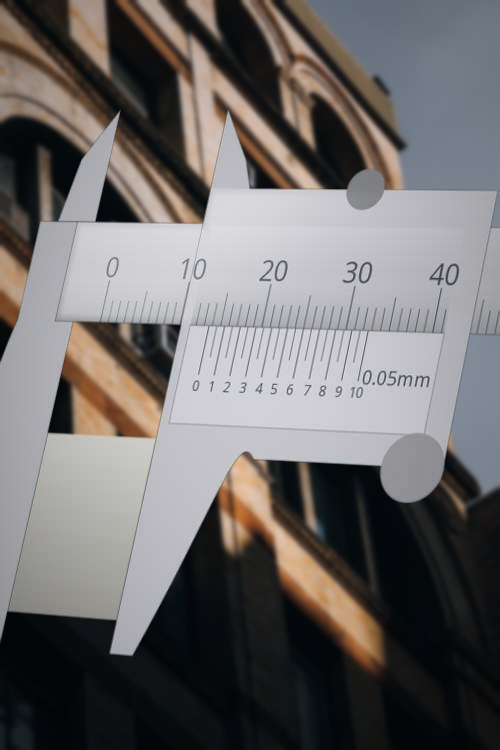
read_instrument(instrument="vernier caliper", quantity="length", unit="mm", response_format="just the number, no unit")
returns 13.6
